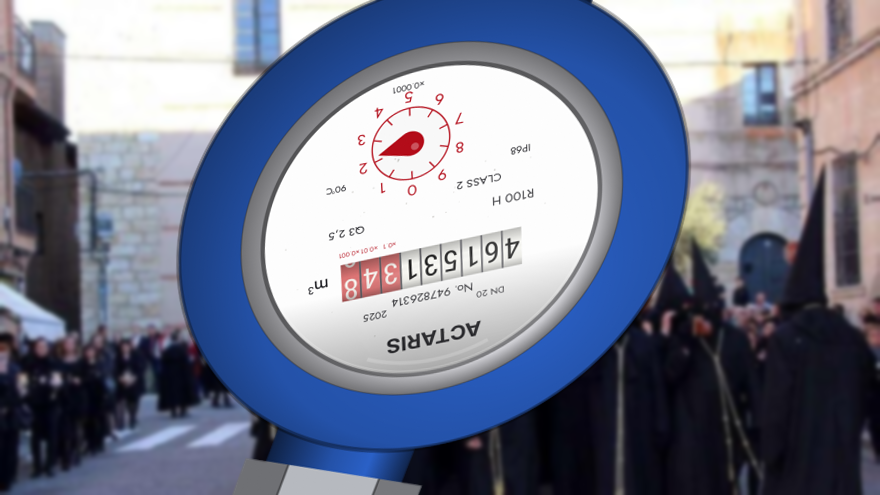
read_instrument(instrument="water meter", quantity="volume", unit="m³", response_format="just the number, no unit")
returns 461531.3482
